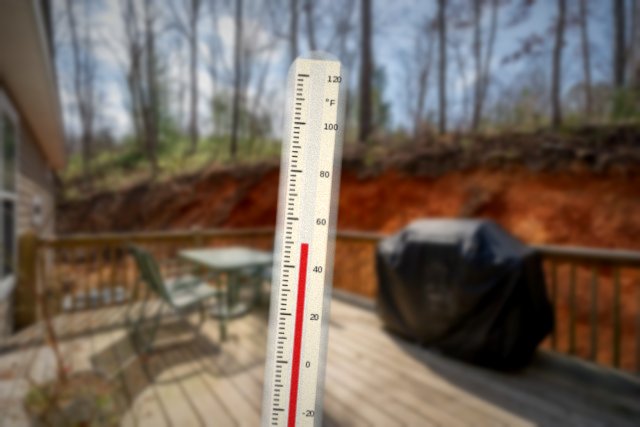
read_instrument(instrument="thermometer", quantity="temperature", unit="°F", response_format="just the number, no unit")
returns 50
